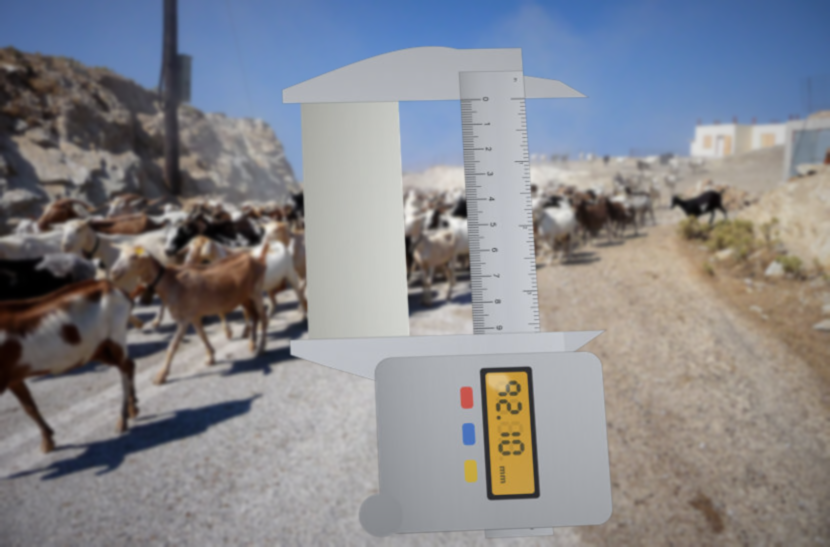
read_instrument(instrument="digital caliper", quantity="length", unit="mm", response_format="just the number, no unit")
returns 92.10
